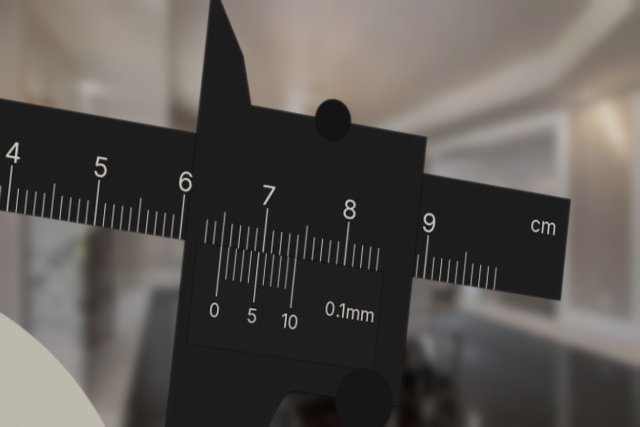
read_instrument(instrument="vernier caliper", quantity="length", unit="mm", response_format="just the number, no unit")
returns 65.0
